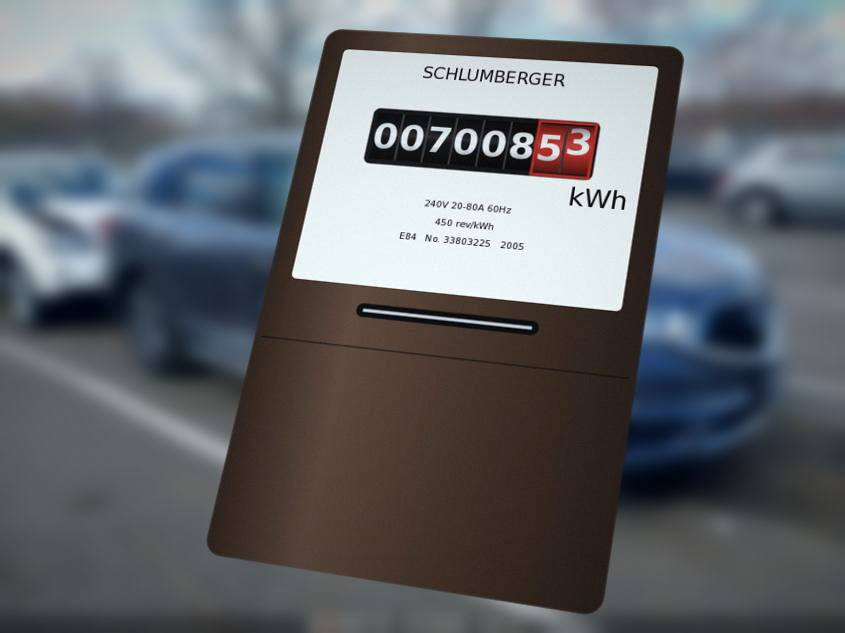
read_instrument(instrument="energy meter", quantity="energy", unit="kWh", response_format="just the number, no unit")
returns 7008.53
